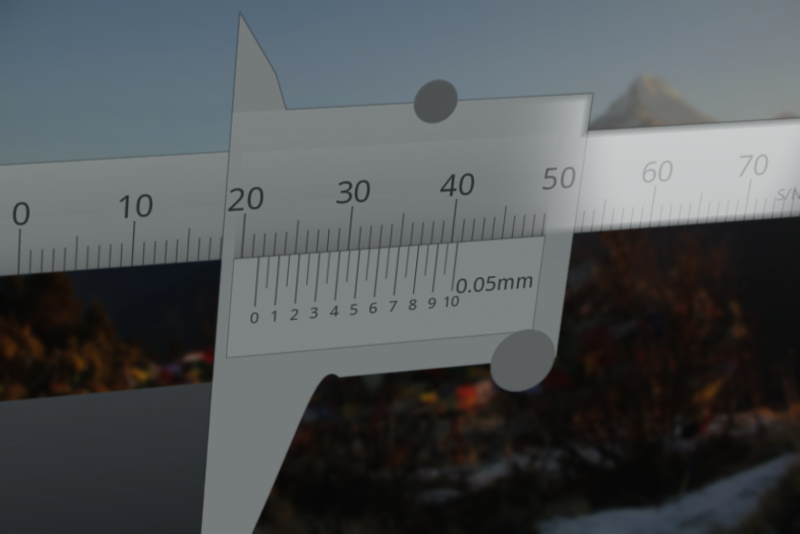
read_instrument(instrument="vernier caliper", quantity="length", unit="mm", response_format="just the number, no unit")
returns 21.6
